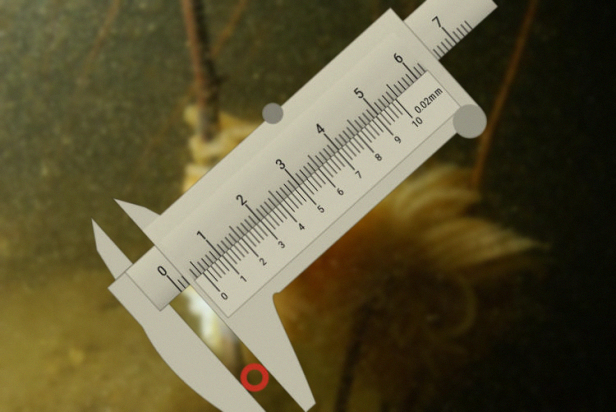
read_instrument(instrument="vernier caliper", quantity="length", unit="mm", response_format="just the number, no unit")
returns 5.4
